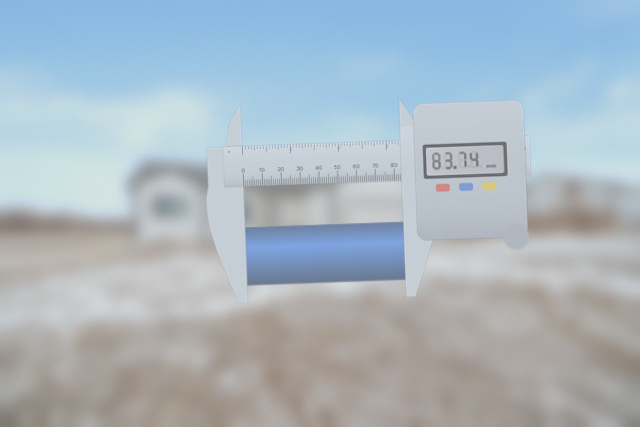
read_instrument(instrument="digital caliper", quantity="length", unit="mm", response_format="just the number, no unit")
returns 83.74
